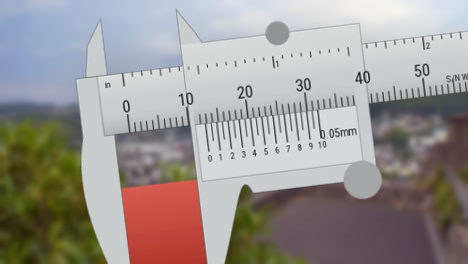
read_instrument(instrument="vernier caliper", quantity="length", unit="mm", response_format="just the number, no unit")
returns 12.8
